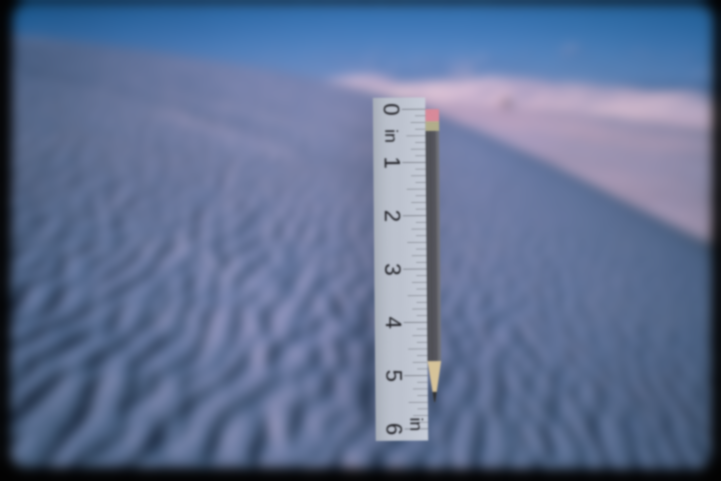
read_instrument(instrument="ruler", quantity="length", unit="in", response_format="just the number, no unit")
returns 5.5
